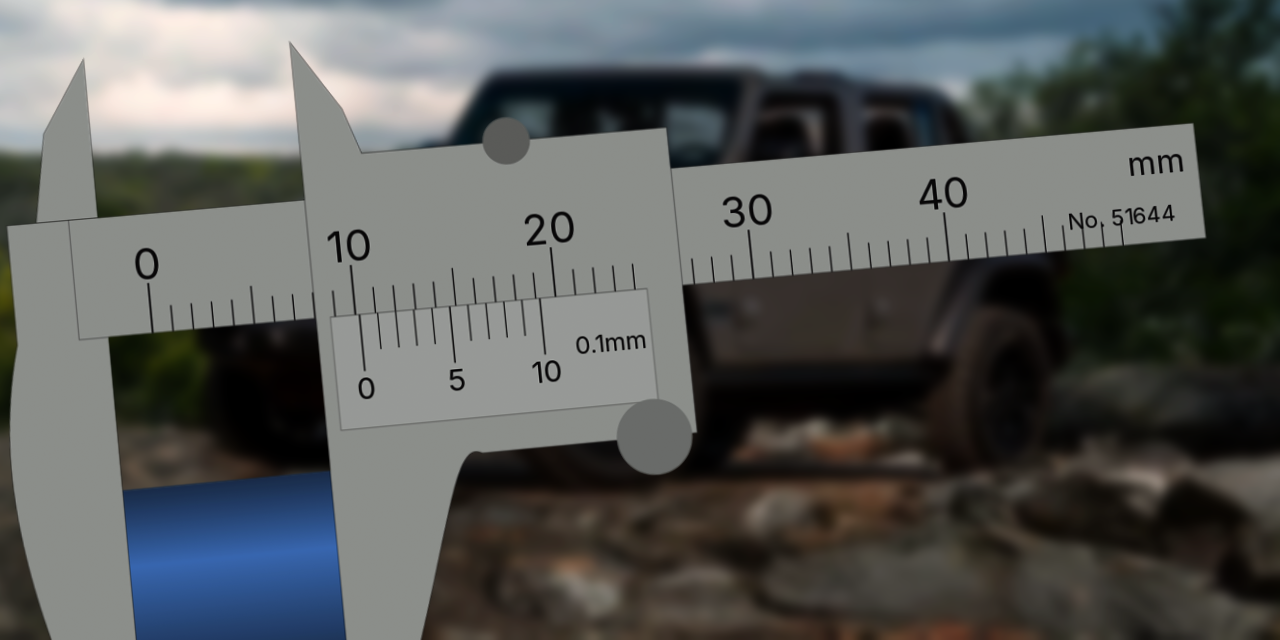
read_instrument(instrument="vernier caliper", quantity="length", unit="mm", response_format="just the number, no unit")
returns 10.2
